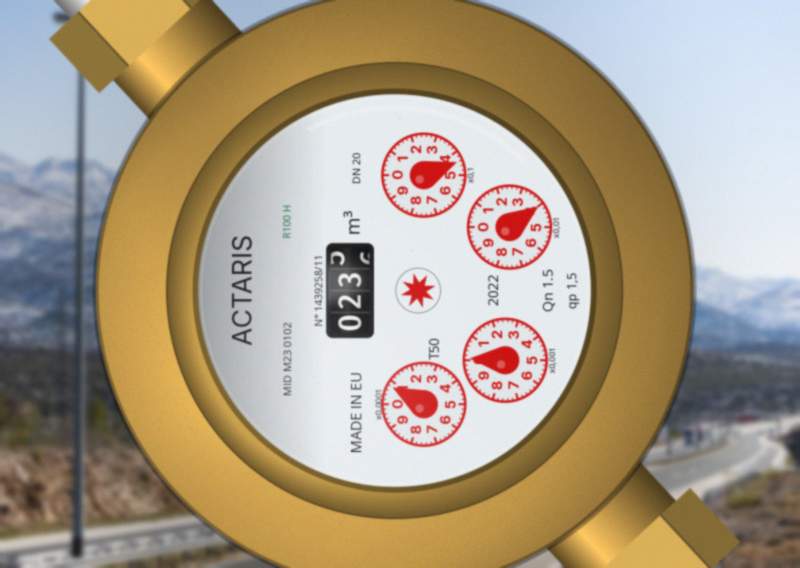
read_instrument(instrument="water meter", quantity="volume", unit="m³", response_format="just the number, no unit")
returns 235.4400
